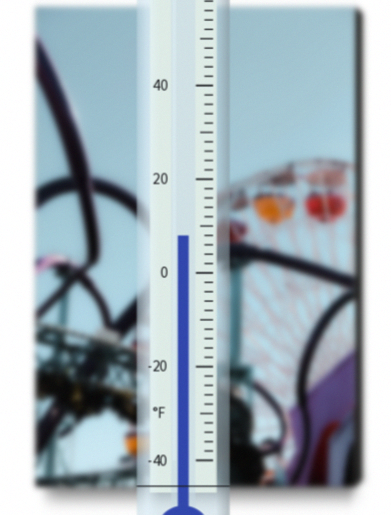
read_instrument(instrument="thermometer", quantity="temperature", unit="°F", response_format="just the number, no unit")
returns 8
